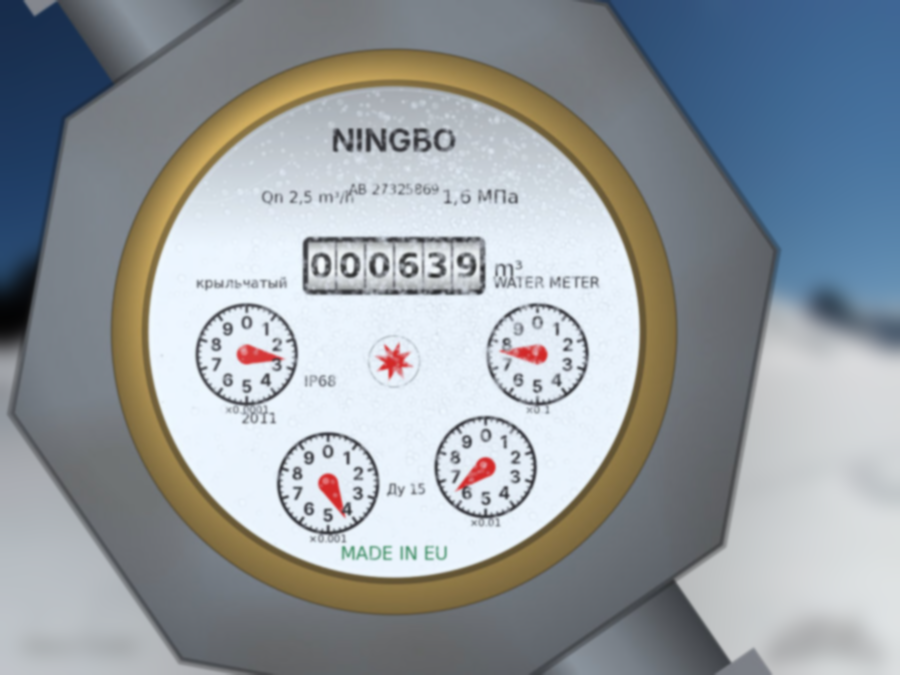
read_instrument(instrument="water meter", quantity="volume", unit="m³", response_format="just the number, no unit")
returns 639.7642
